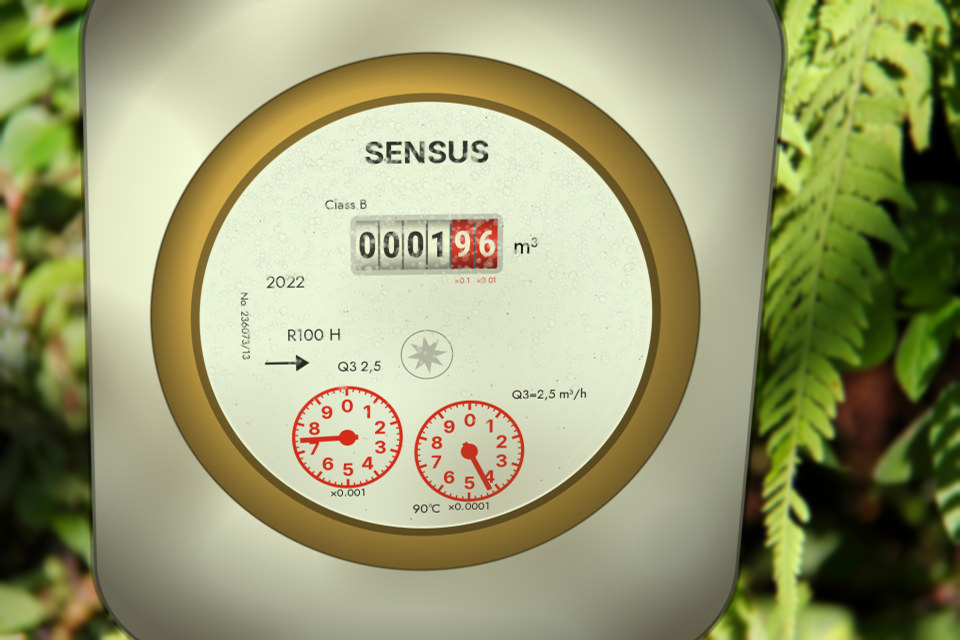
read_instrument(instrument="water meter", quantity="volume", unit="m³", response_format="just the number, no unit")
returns 1.9674
